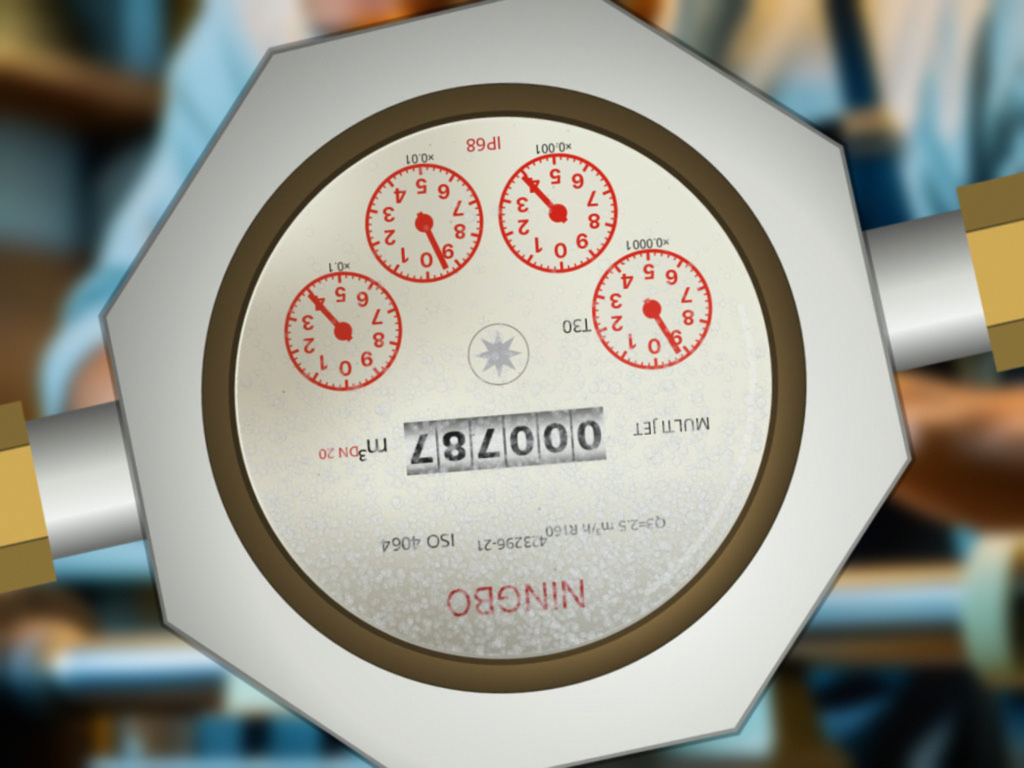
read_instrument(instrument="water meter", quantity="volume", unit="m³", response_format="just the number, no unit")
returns 787.3939
